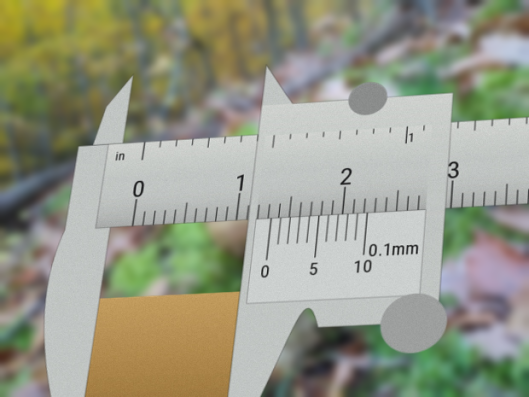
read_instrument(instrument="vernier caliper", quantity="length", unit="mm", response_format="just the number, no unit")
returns 13.3
